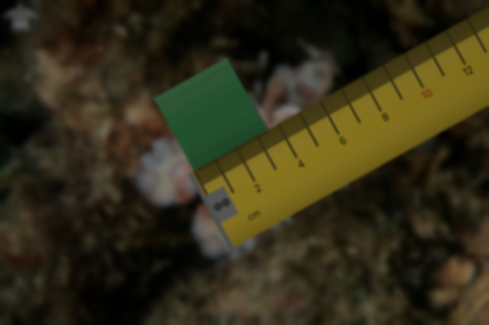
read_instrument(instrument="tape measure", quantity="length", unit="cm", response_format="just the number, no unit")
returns 3.5
